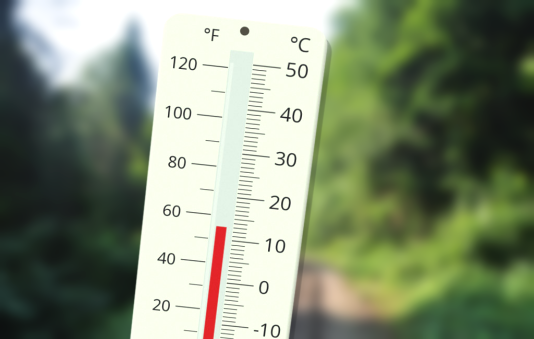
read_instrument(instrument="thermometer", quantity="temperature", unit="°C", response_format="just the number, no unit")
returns 13
